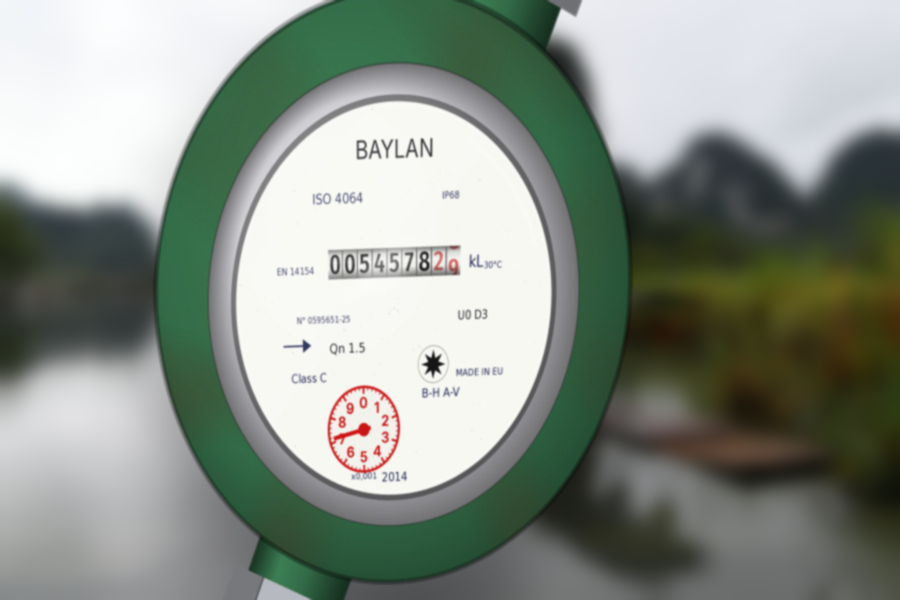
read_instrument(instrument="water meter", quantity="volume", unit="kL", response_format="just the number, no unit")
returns 54578.287
